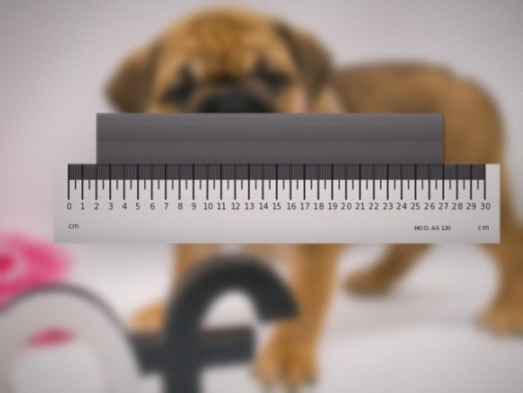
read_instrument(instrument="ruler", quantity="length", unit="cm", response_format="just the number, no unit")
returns 25
